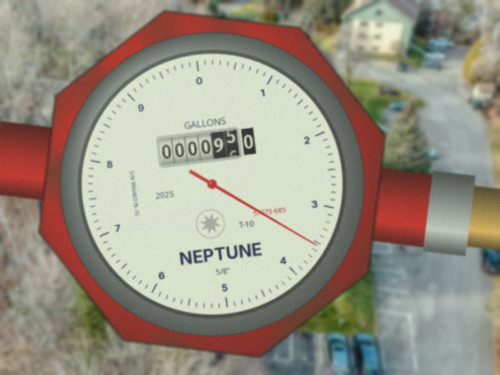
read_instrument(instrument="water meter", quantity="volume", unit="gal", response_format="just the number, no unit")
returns 953.5
